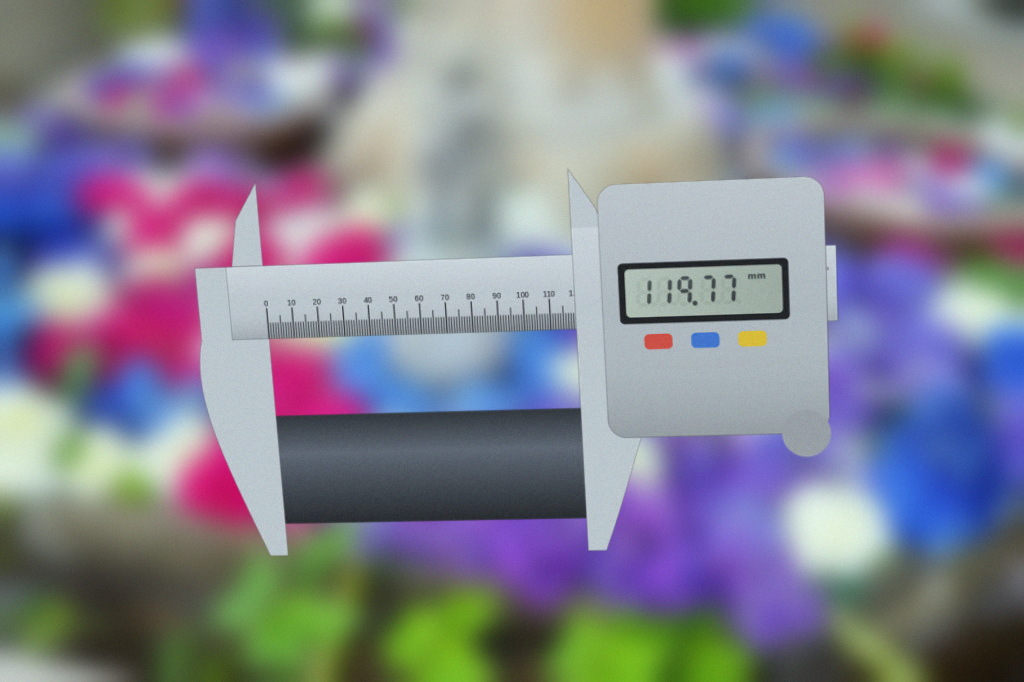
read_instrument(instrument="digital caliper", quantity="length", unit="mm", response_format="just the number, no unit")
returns 119.77
